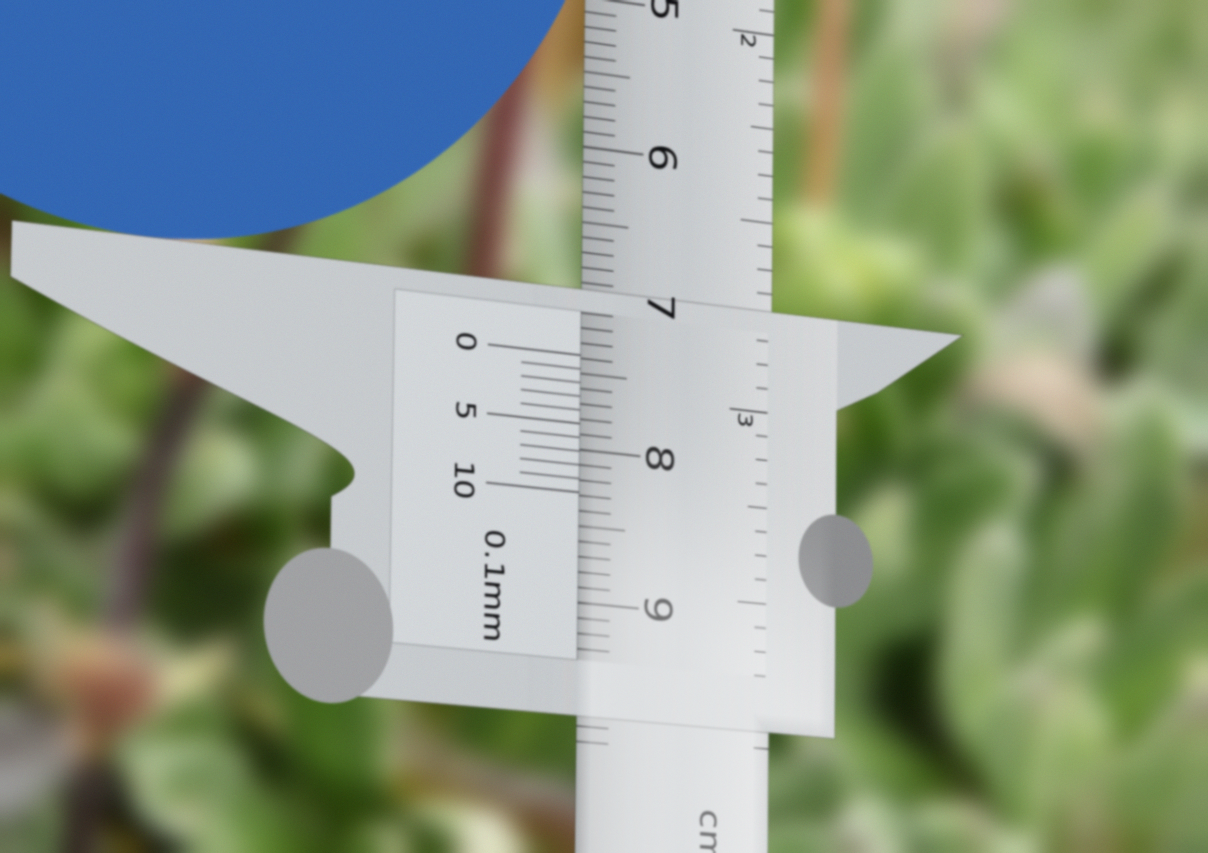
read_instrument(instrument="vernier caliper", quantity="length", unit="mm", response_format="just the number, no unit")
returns 73.8
